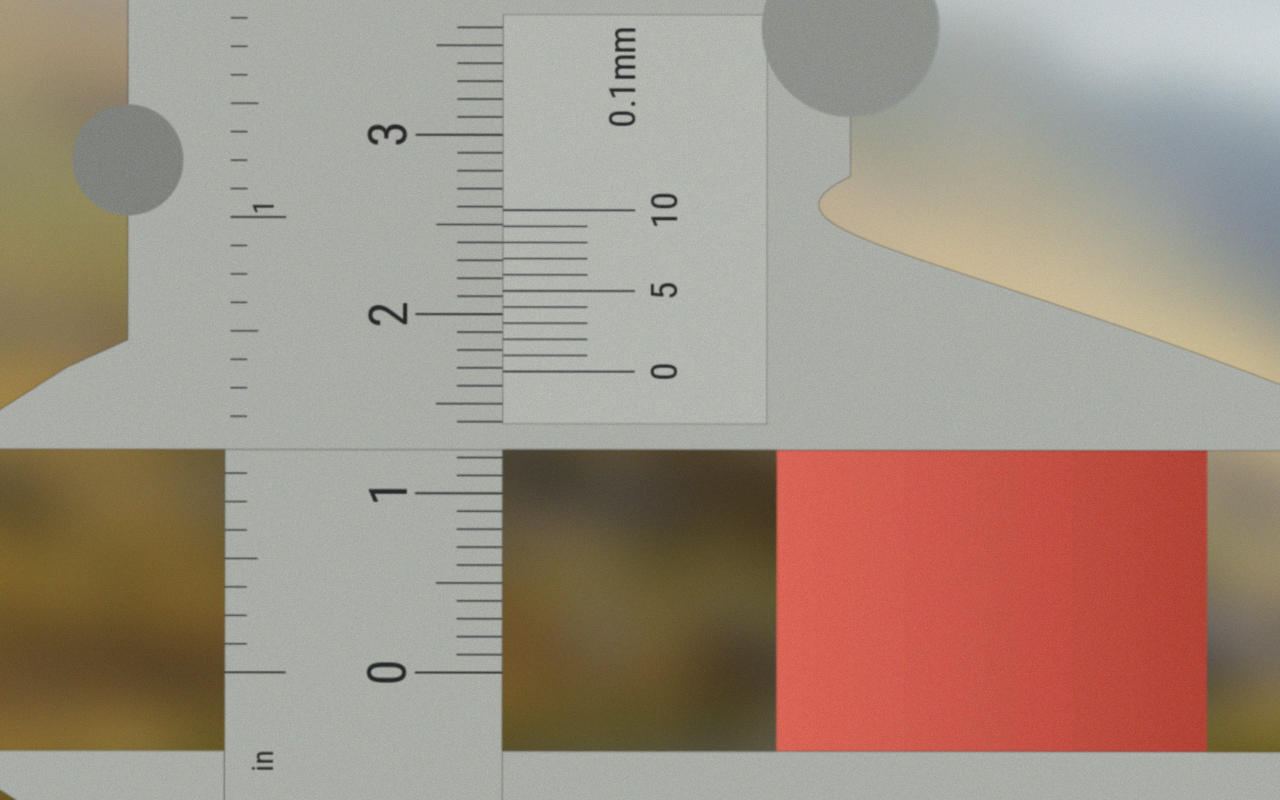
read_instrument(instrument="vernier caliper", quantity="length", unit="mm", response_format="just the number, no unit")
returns 16.8
